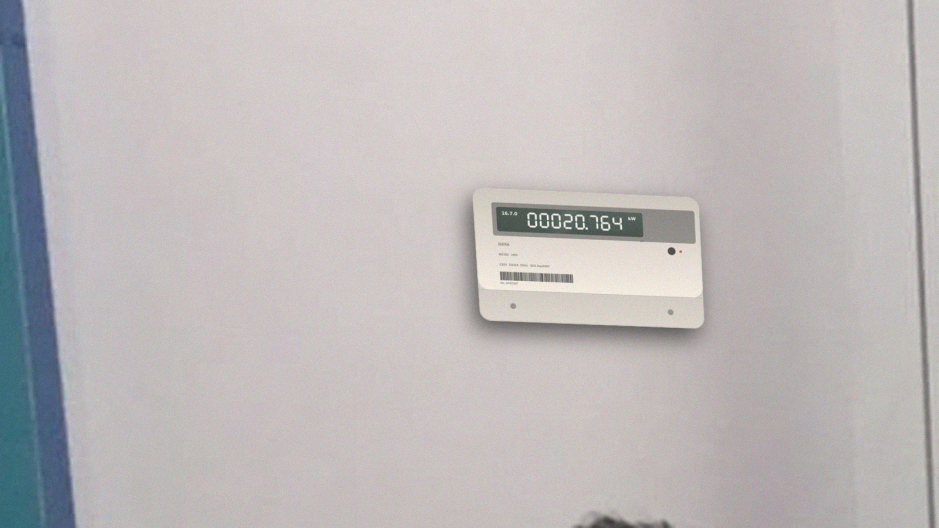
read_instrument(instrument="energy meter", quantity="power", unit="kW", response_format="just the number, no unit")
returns 20.764
